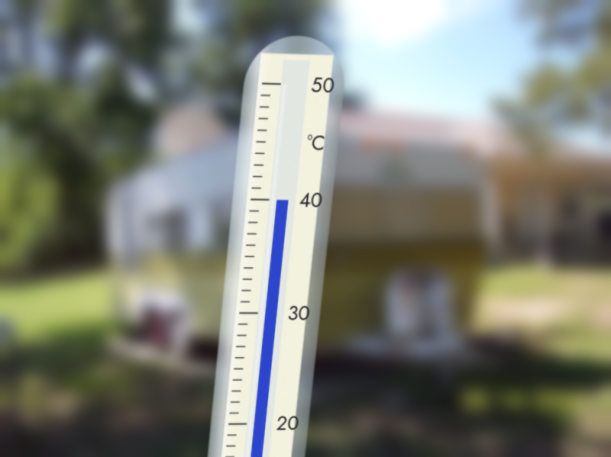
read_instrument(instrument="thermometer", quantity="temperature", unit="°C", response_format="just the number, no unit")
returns 40
